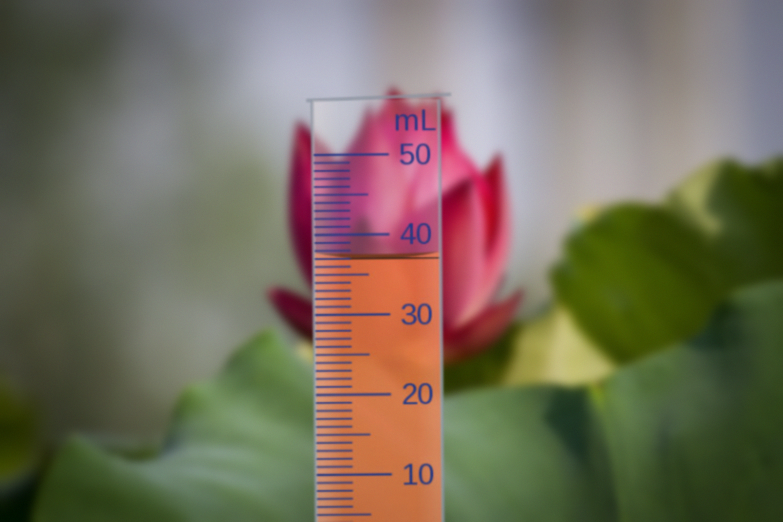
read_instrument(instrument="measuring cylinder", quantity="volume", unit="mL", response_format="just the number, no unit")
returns 37
